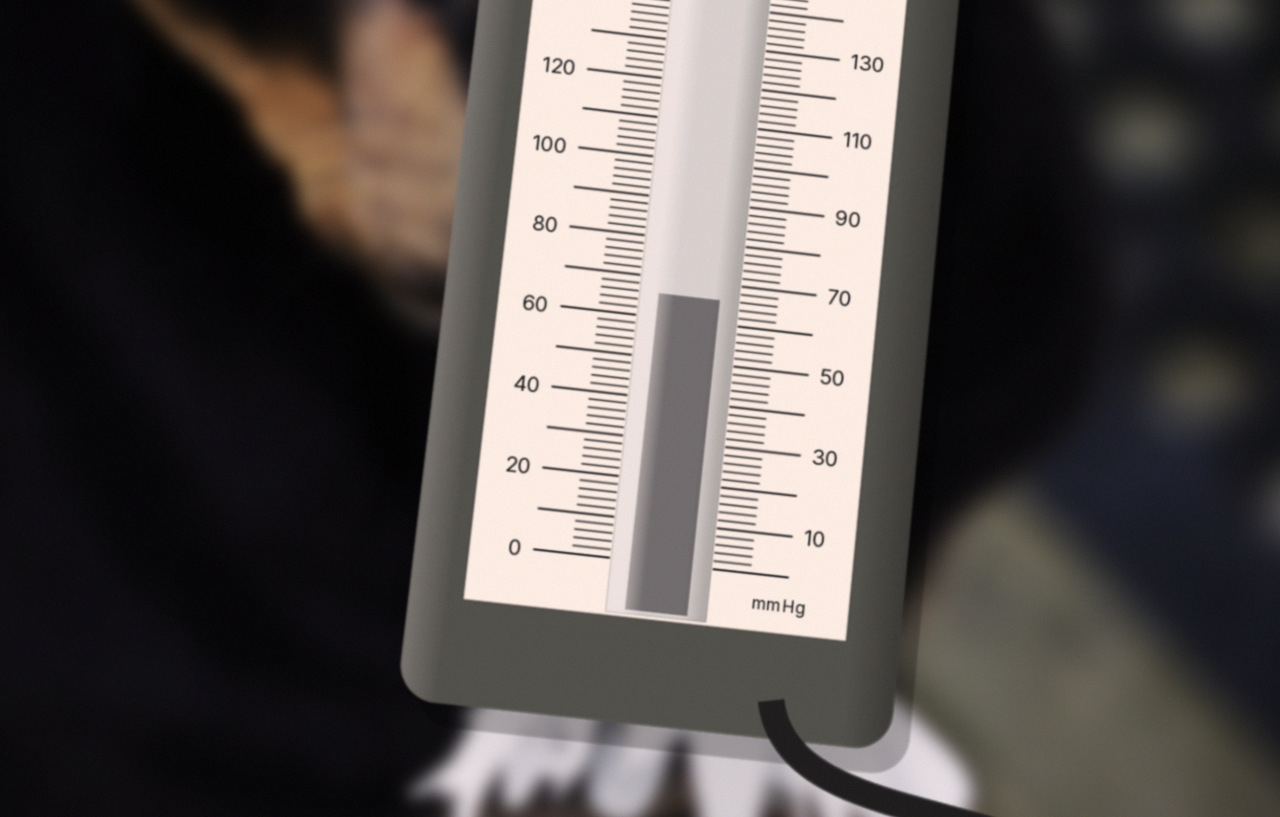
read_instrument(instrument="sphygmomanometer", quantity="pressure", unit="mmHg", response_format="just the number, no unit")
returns 66
